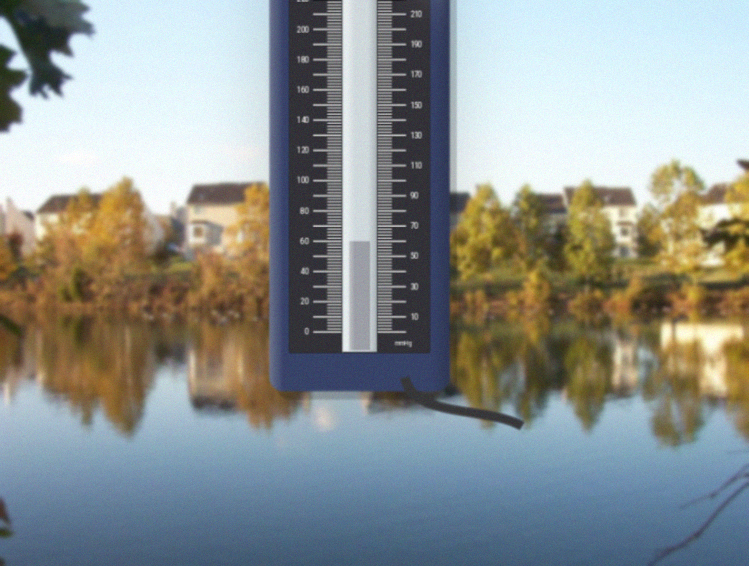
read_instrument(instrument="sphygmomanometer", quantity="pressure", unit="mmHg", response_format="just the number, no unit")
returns 60
